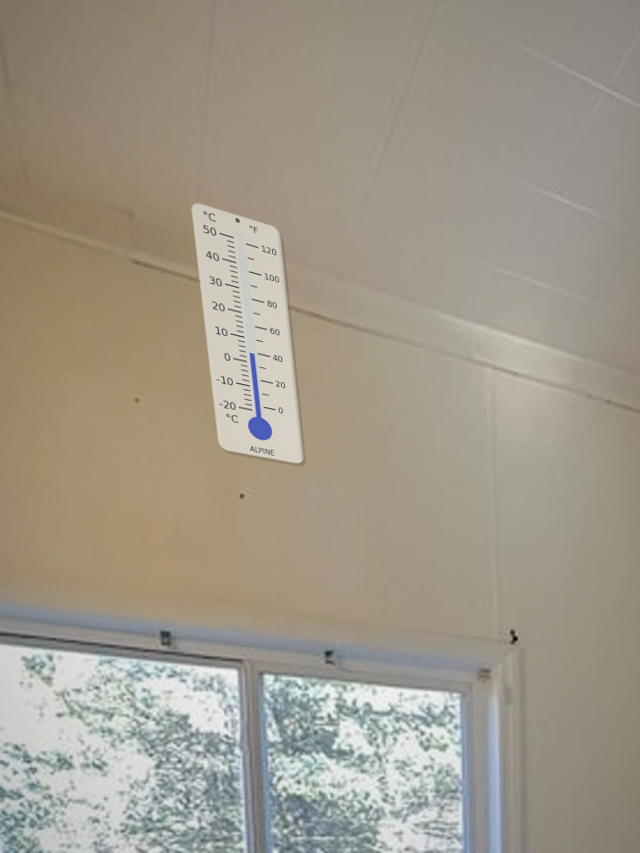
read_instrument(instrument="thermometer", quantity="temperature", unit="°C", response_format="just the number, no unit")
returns 4
